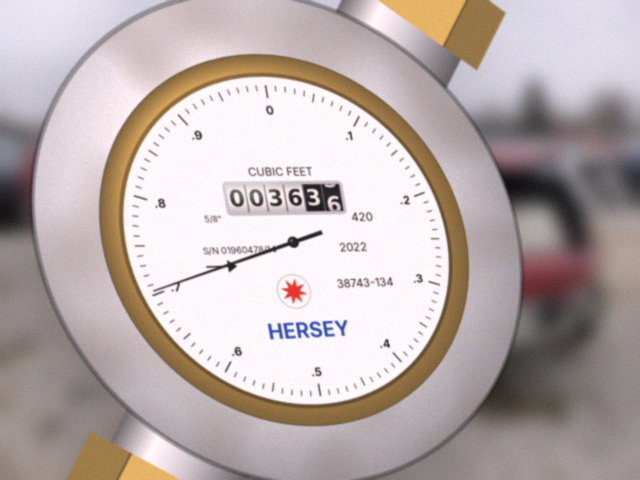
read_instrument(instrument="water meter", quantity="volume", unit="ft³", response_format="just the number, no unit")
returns 3635.70
